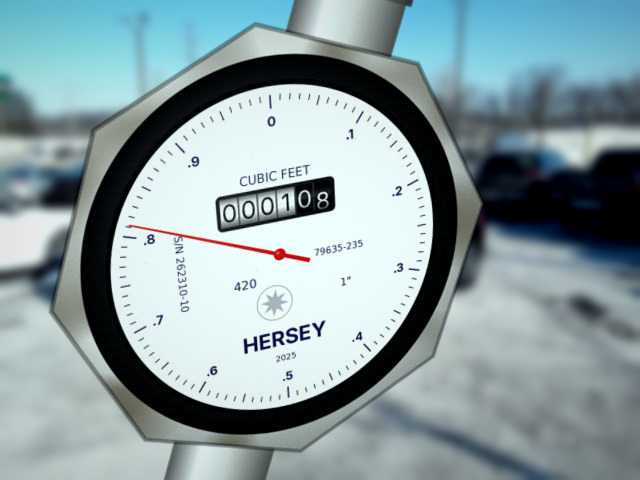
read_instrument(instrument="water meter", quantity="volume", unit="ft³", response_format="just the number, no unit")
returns 107.81
